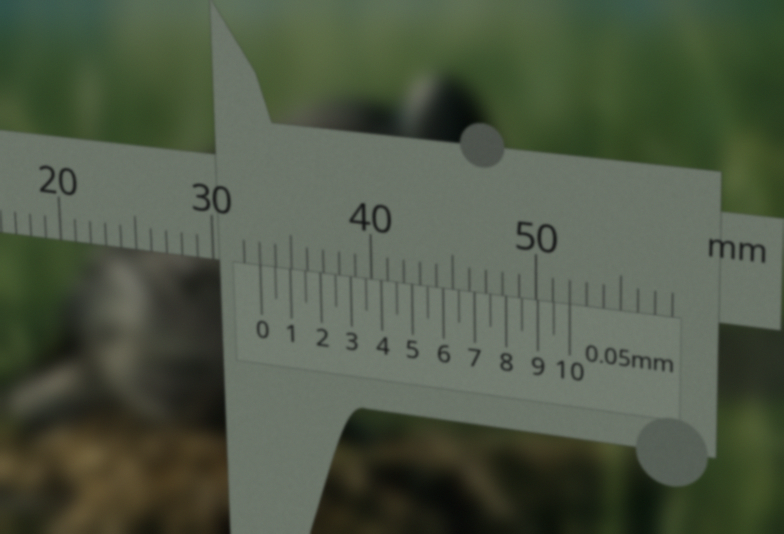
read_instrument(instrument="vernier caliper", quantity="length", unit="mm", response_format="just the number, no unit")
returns 33.0
